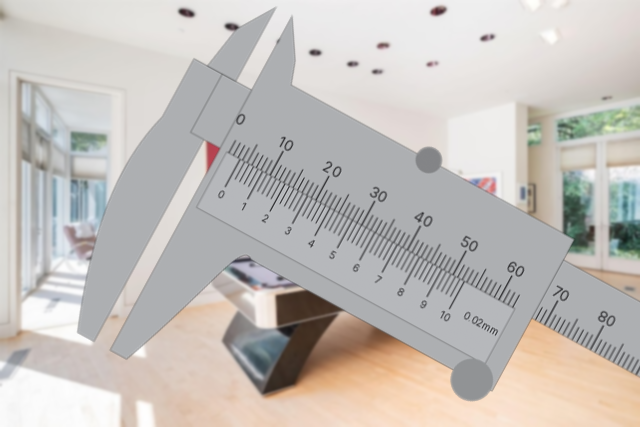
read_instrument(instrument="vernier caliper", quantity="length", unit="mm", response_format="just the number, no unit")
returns 3.5
